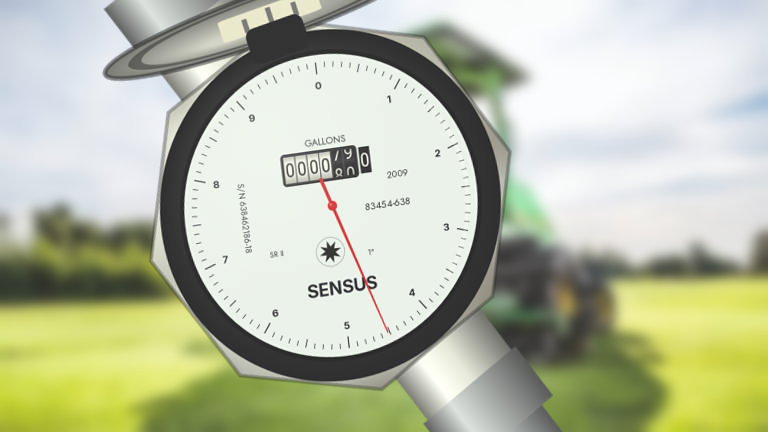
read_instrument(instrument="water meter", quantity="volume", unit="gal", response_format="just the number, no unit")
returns 794.5
